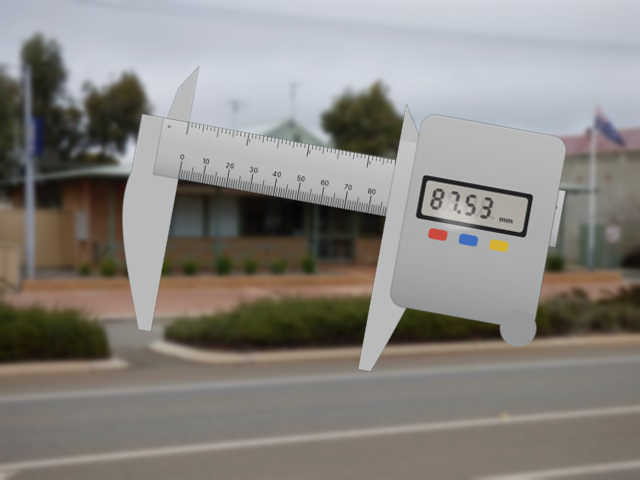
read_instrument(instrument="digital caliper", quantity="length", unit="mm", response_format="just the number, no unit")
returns 87.53
